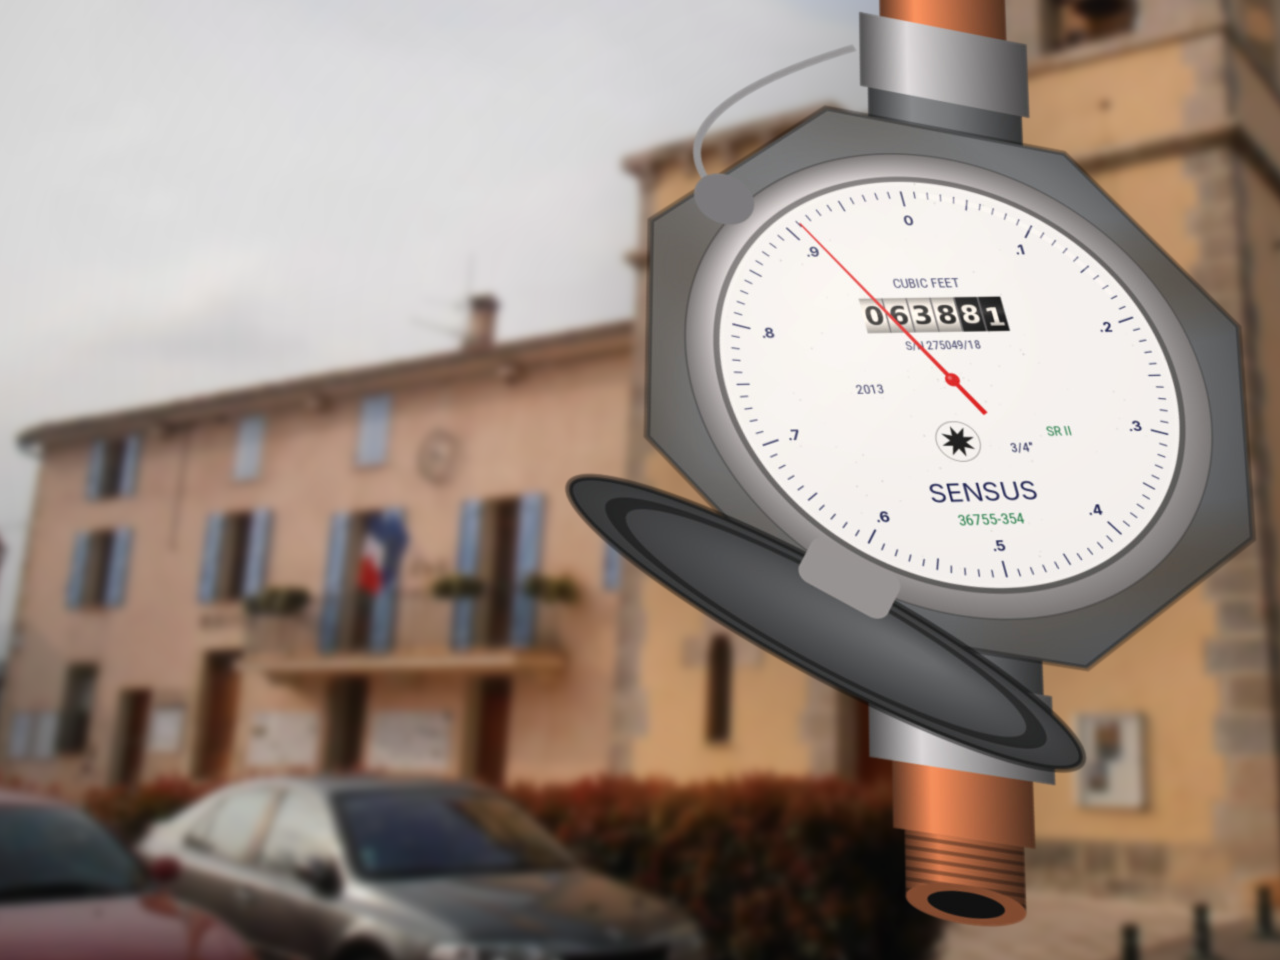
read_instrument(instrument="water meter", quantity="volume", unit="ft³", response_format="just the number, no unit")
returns 63880.91
